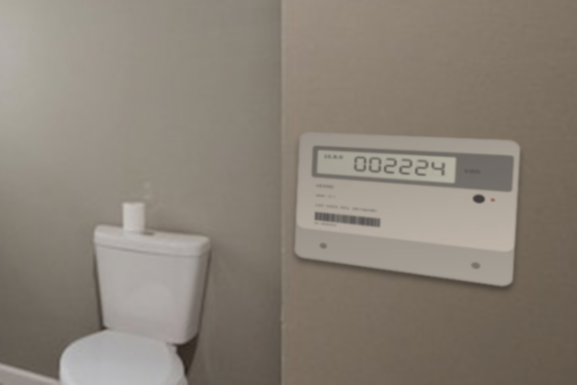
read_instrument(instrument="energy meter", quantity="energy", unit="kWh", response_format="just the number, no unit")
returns 2224
